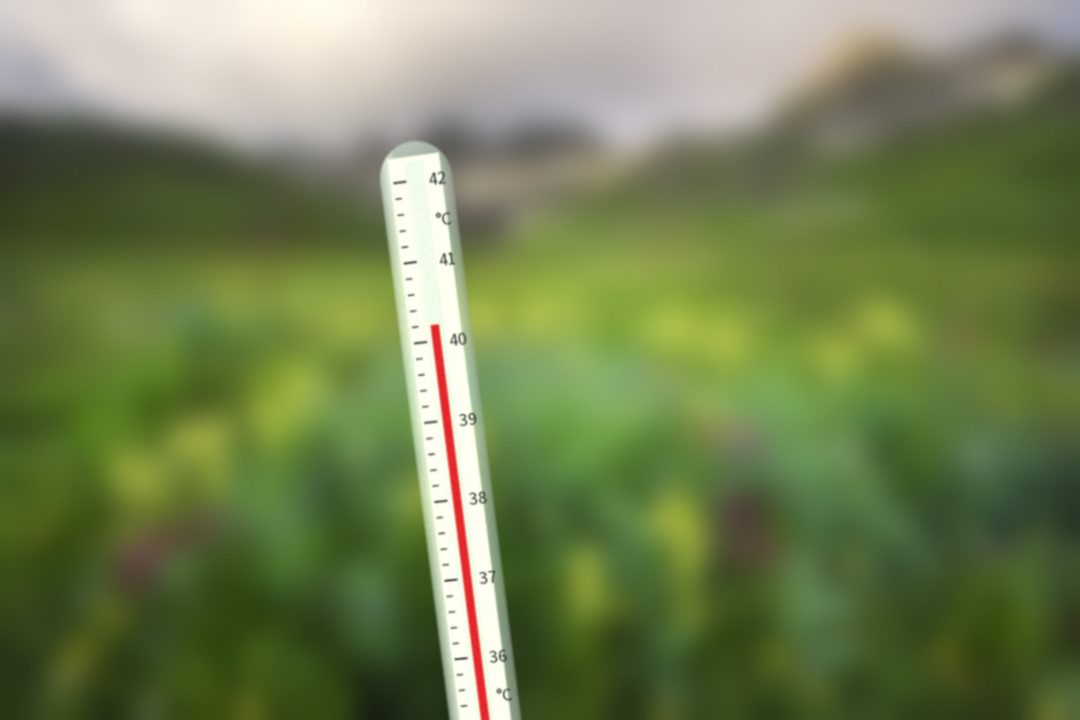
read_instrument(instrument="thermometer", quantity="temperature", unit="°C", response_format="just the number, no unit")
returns 40.2
